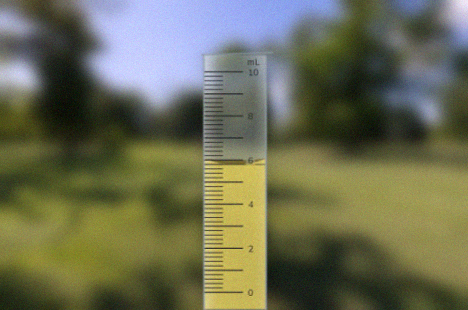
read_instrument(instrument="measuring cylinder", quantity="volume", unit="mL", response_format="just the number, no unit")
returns 5.8
